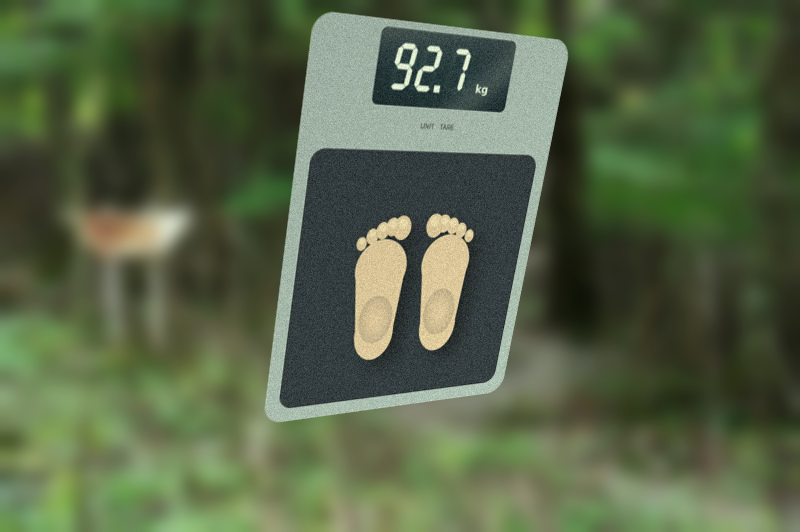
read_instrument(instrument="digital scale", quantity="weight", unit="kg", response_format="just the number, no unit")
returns 92.7
